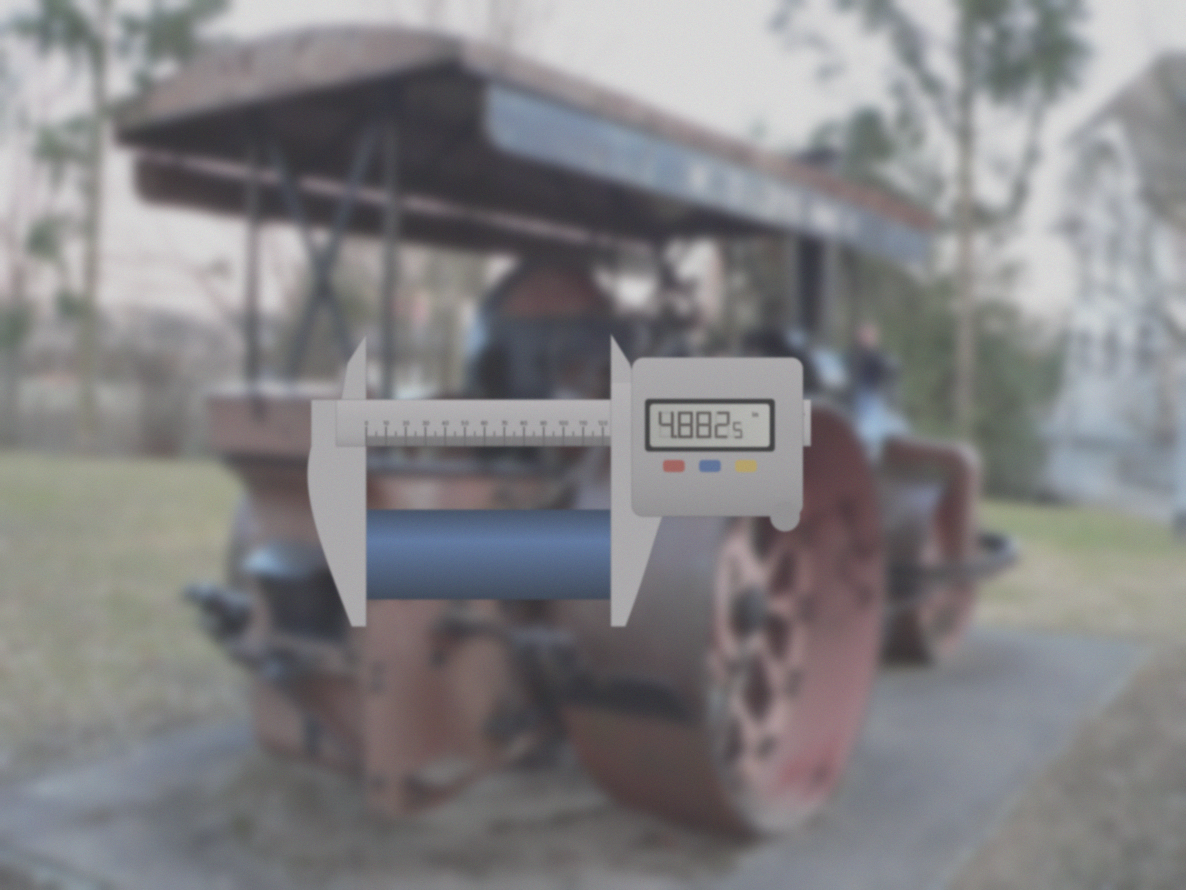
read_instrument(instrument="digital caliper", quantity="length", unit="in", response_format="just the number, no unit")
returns 4.8825
